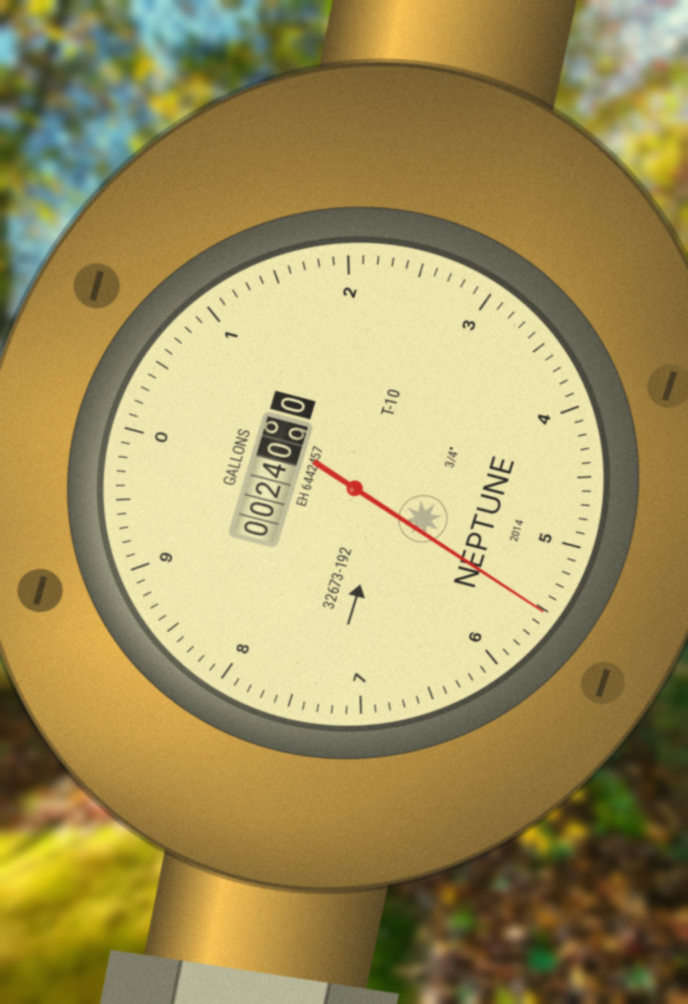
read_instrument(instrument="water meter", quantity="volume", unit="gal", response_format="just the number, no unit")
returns 24085.5
